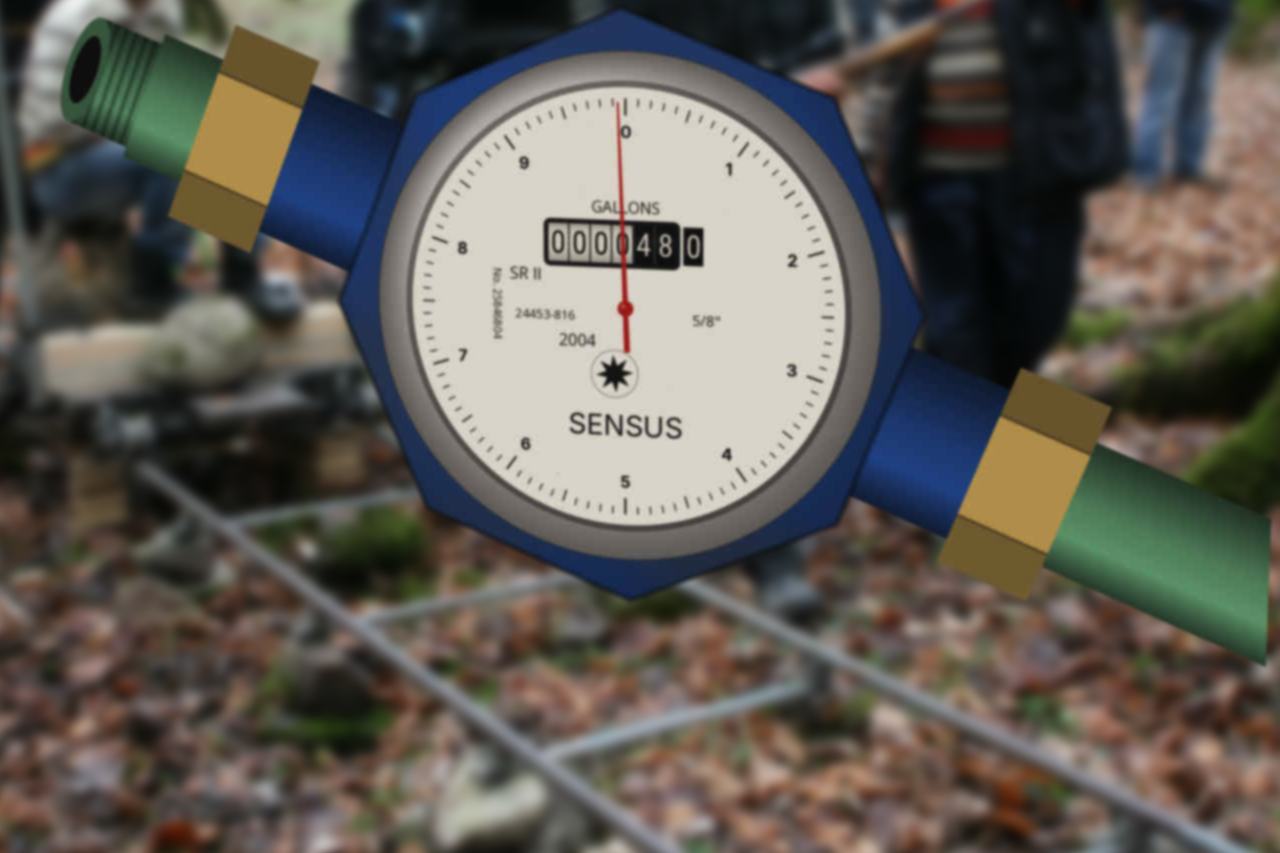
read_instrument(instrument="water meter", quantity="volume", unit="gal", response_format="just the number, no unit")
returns 479.9
